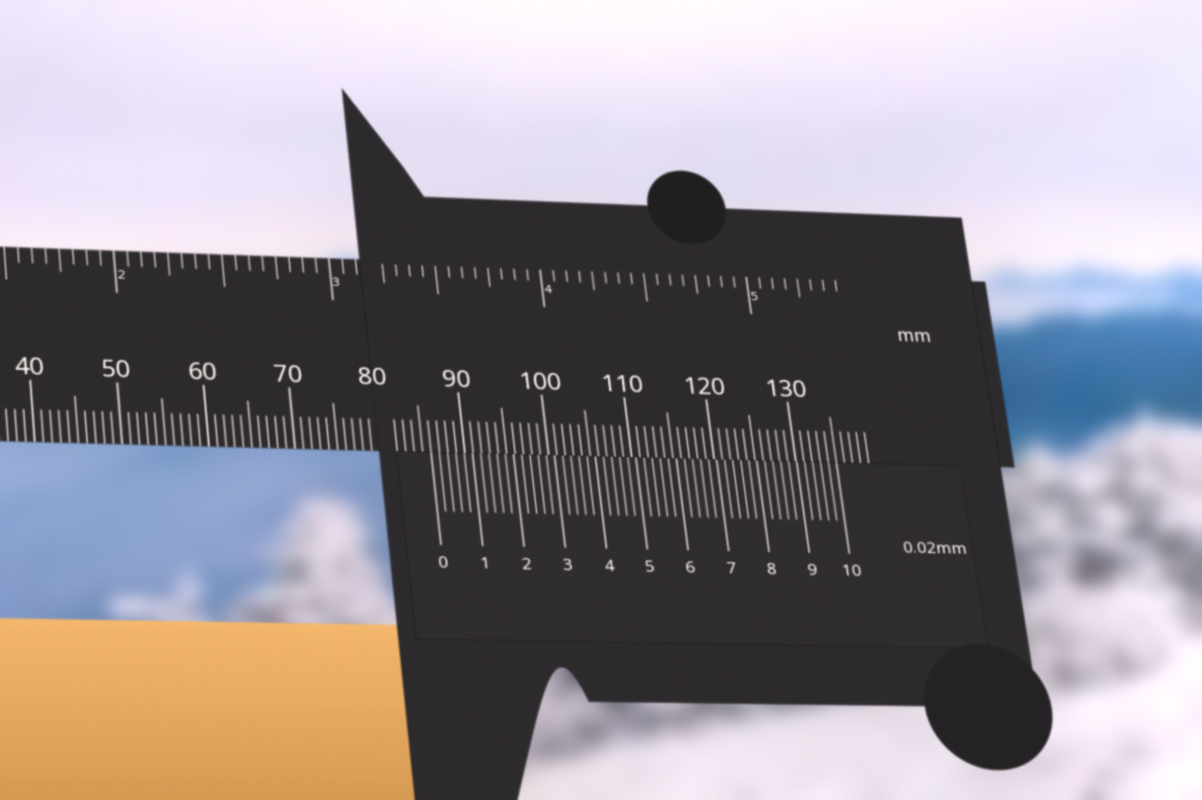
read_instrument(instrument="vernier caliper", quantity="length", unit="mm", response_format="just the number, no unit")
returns 86.0
